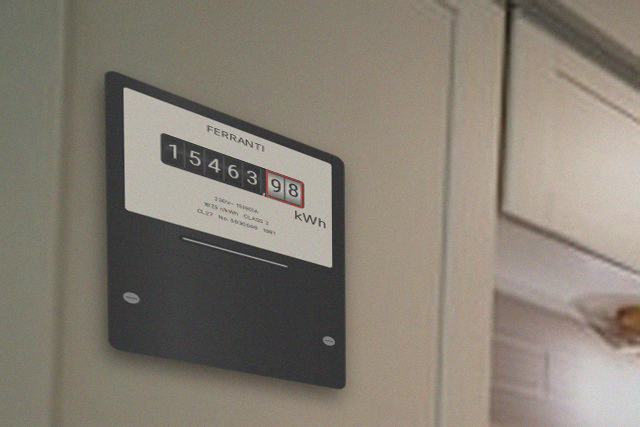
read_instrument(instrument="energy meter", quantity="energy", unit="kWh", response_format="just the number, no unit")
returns 15463.98
